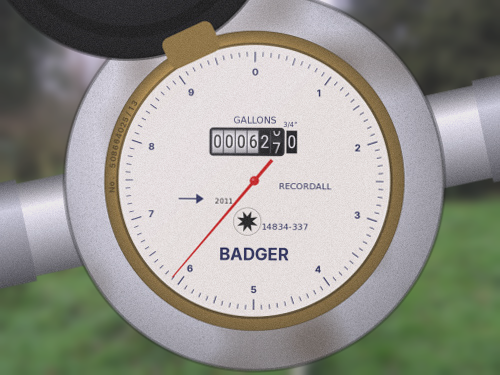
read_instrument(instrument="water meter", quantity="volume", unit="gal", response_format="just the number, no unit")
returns 6266.1
